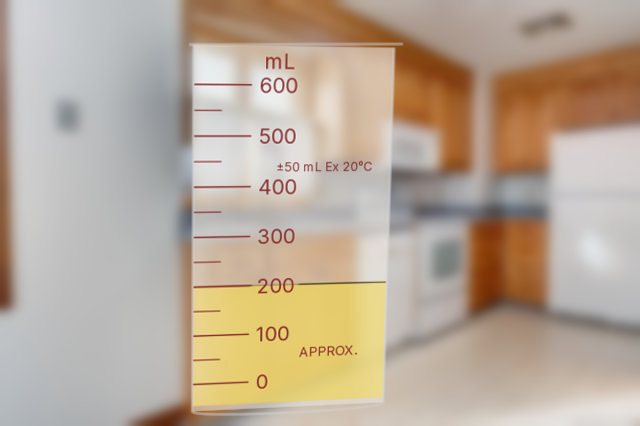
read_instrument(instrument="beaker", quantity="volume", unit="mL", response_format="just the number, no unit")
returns 200
